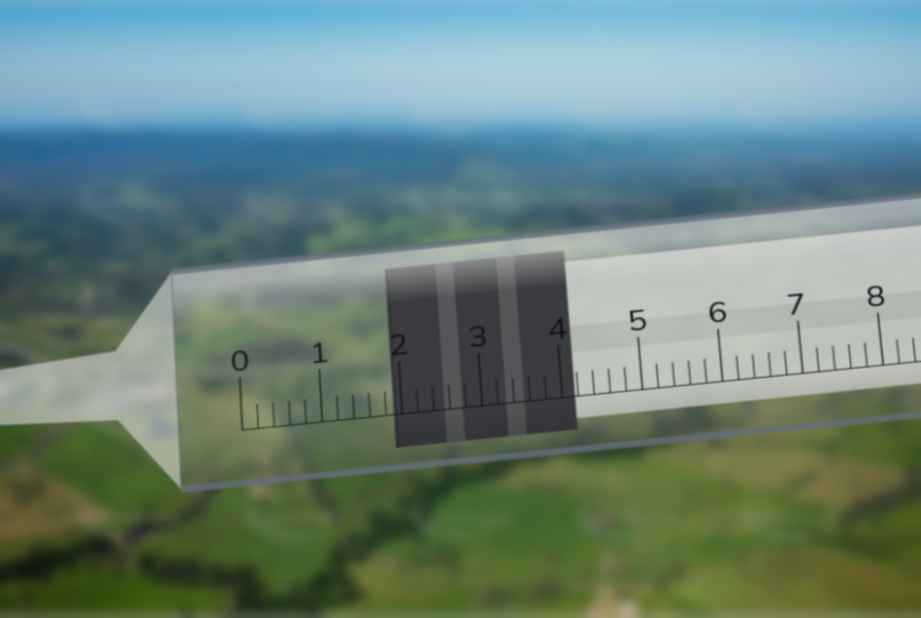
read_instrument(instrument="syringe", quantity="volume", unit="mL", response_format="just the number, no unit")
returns 1.9
